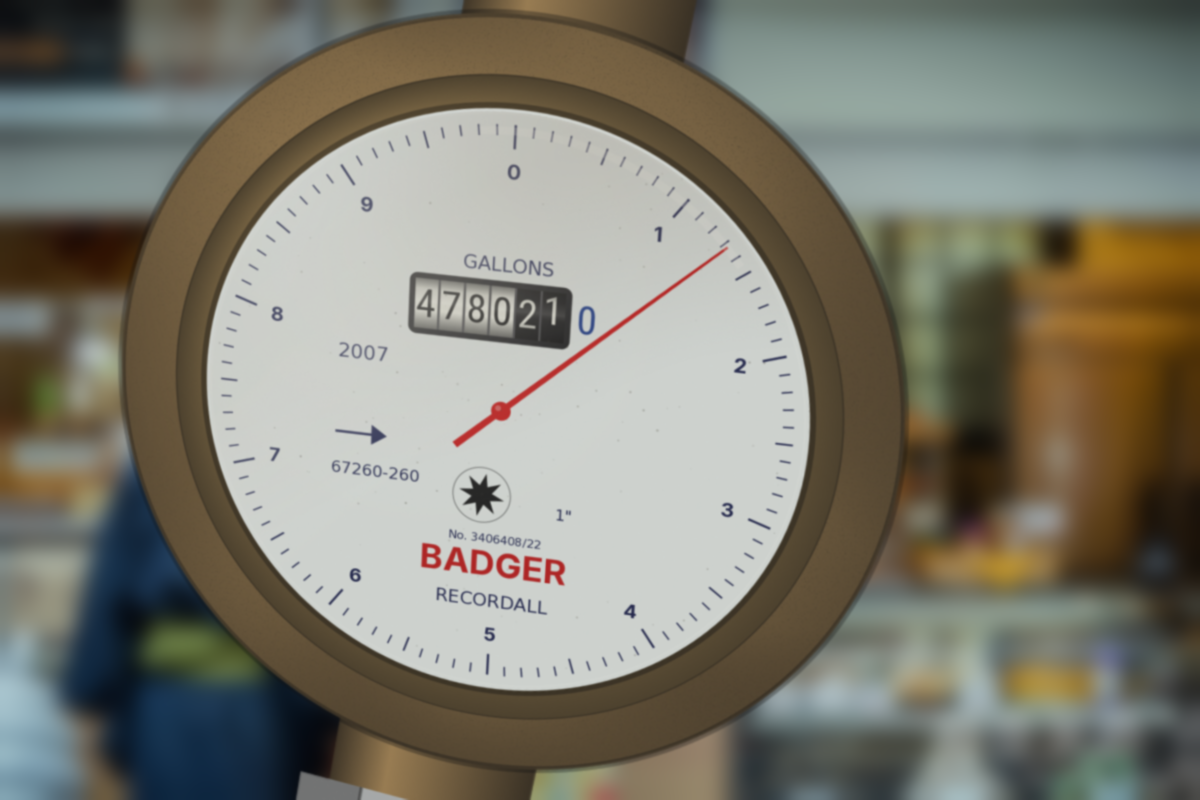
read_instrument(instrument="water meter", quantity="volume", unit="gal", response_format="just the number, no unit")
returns 4780211.3
